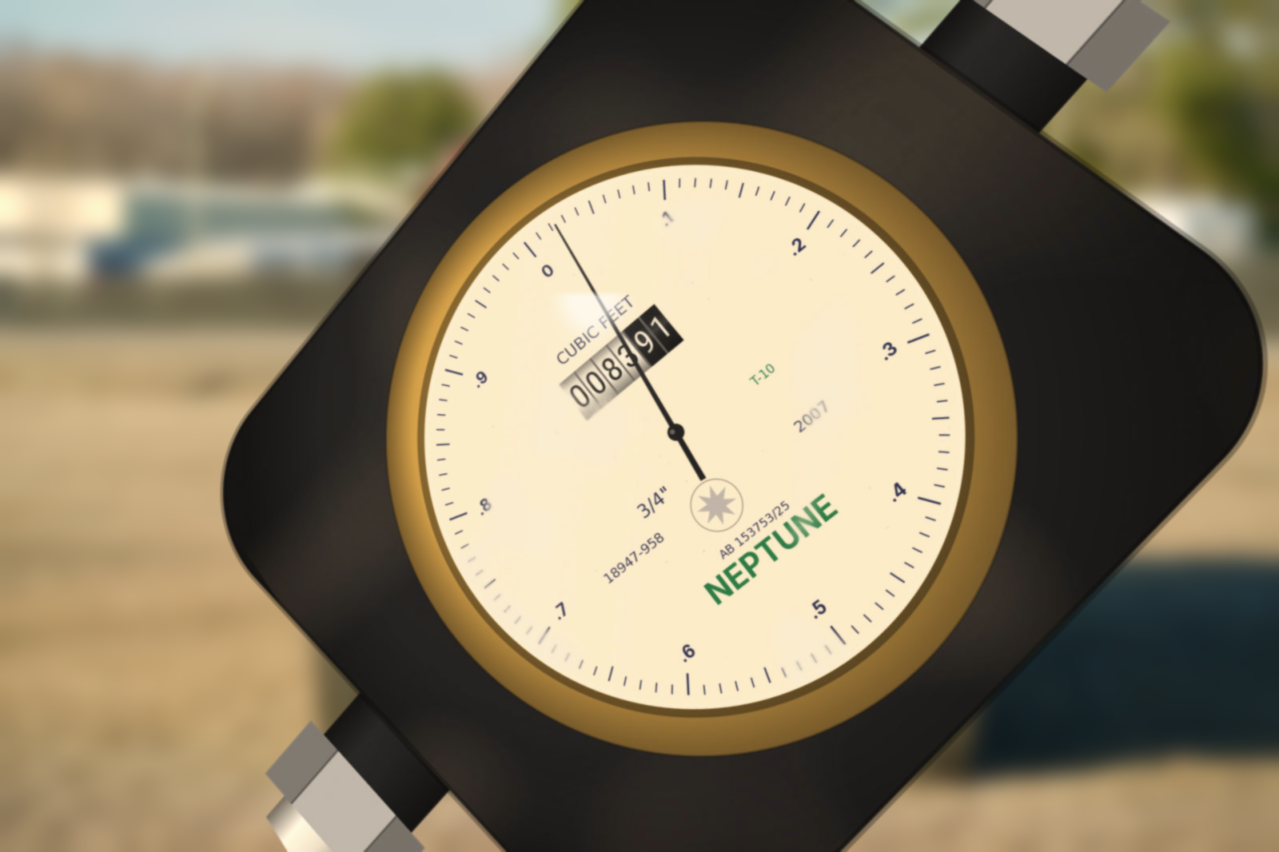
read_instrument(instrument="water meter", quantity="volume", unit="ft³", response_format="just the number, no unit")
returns 8391.02
